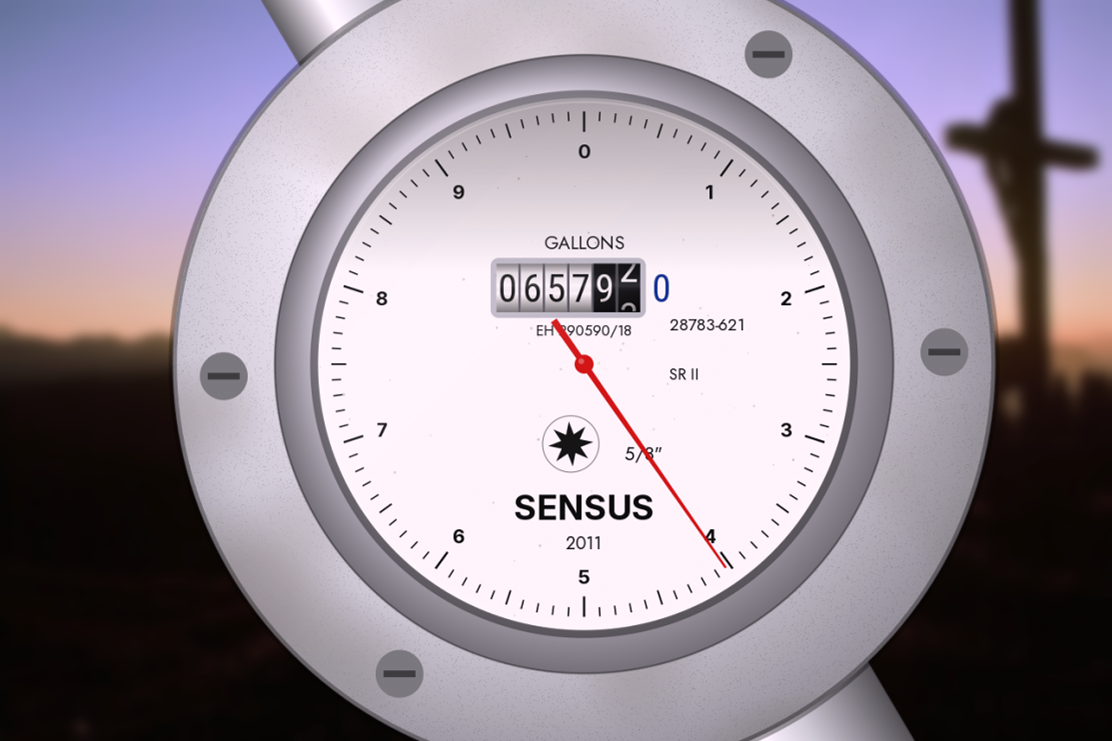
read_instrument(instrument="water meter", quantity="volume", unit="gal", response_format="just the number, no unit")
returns 657924.0
